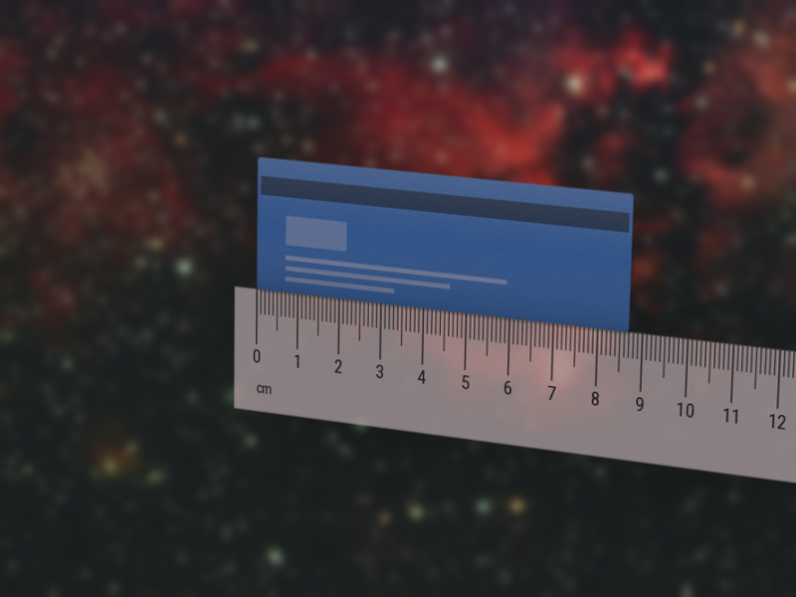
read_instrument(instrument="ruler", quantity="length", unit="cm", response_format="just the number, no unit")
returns 8.7
